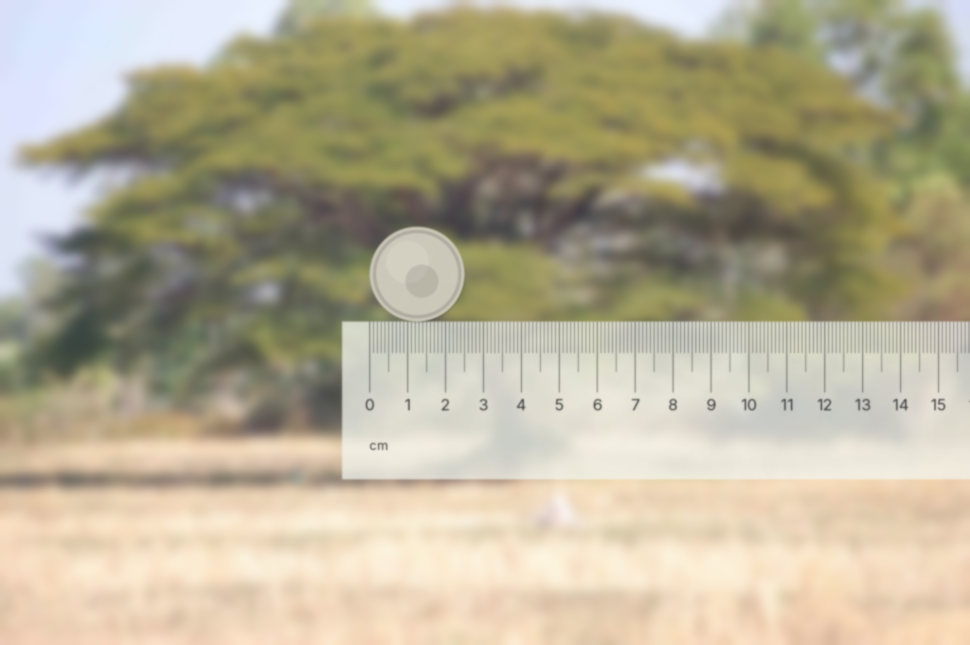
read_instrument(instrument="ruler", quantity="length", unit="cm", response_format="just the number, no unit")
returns 2.5
